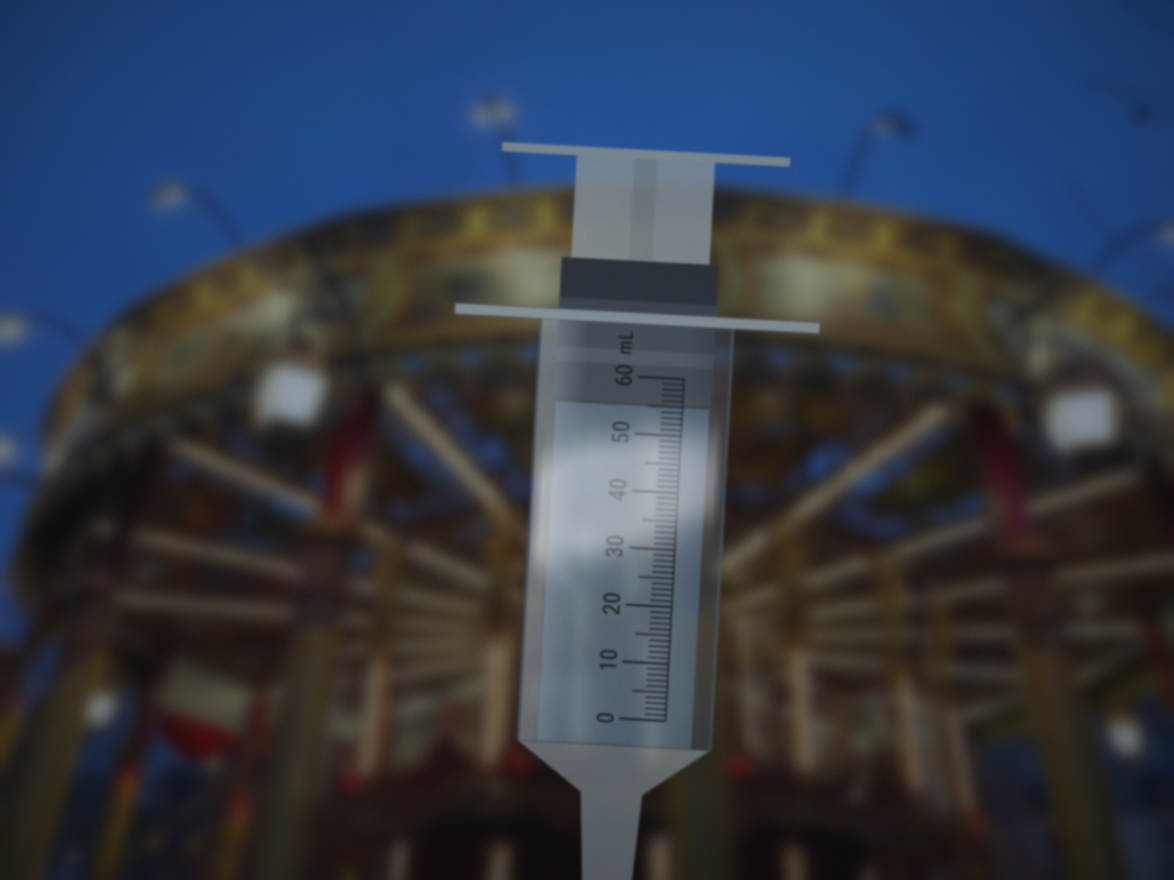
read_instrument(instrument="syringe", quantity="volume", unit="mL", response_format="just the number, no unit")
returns 55
